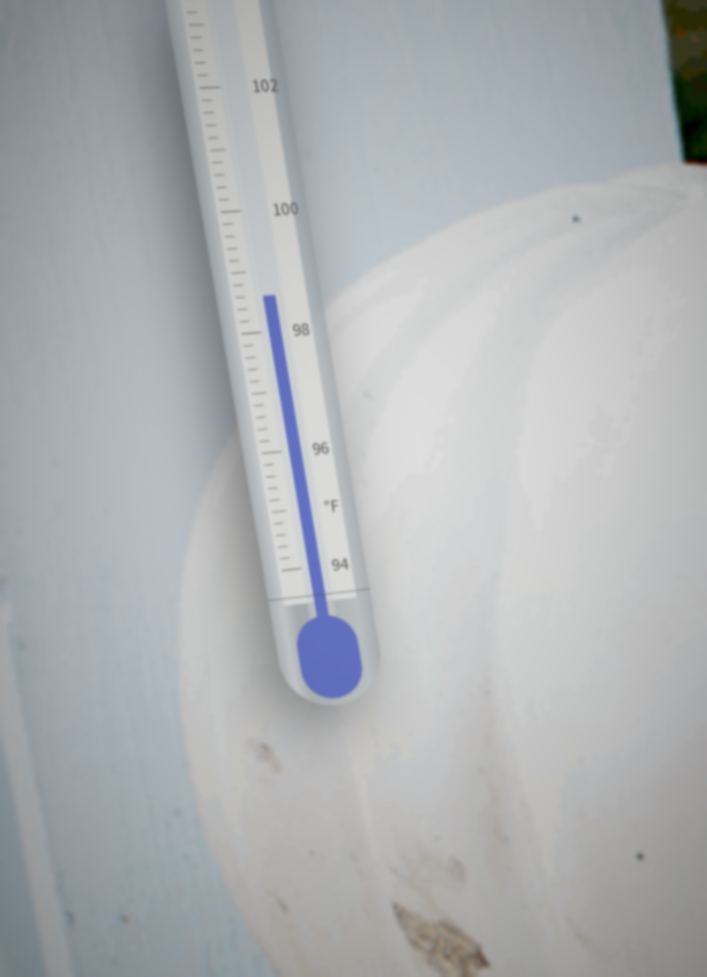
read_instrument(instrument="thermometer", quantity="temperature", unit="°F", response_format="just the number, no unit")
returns 98.6
